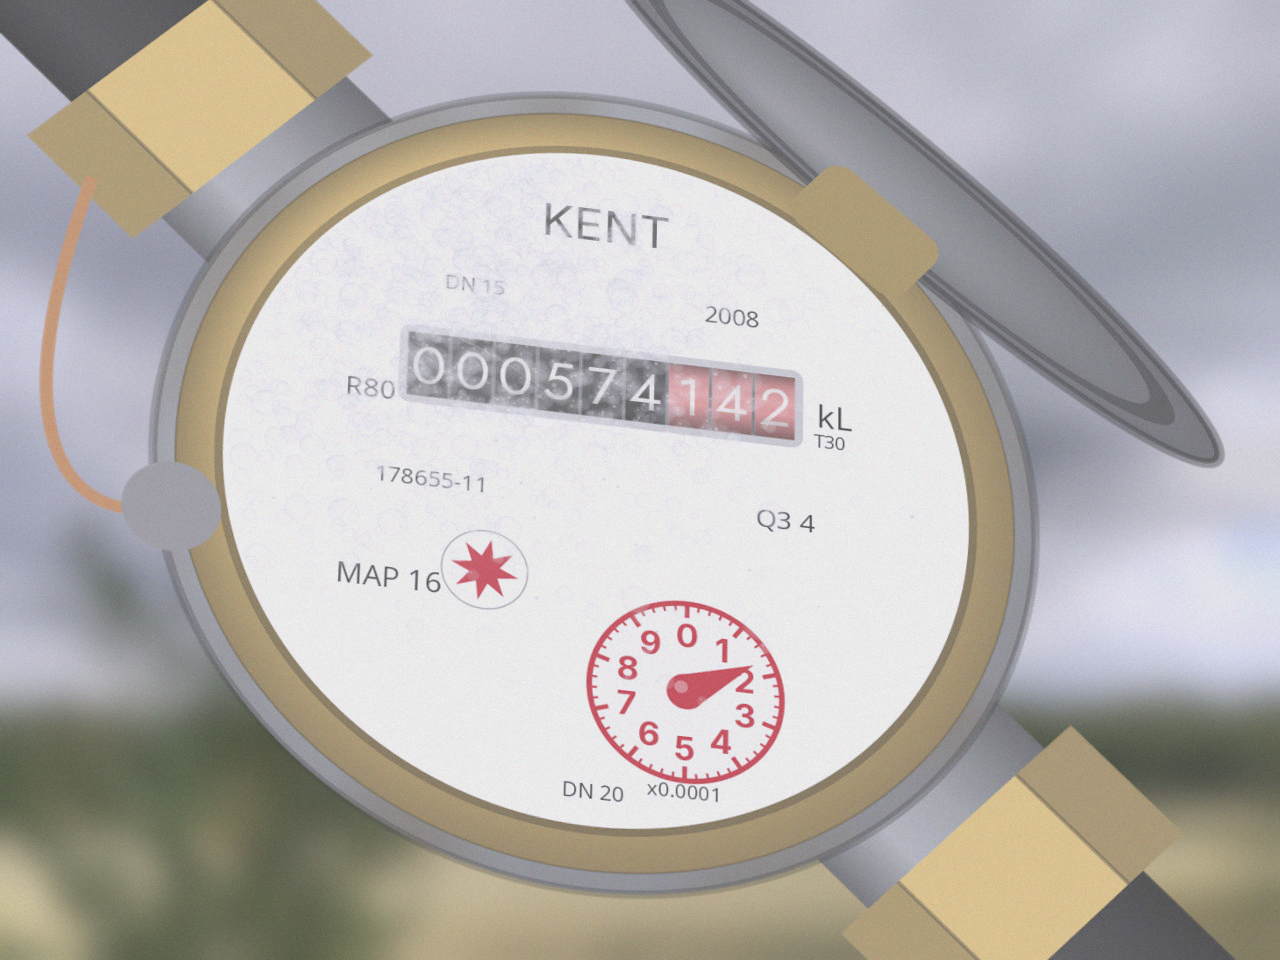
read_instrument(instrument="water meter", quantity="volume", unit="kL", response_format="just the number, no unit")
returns 574.1421
